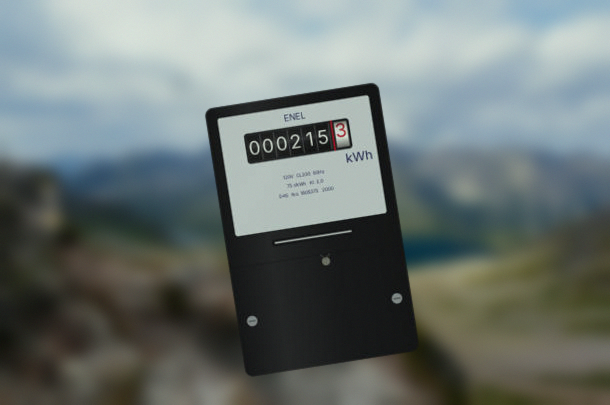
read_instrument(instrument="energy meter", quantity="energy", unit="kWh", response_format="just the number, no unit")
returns 215.3
